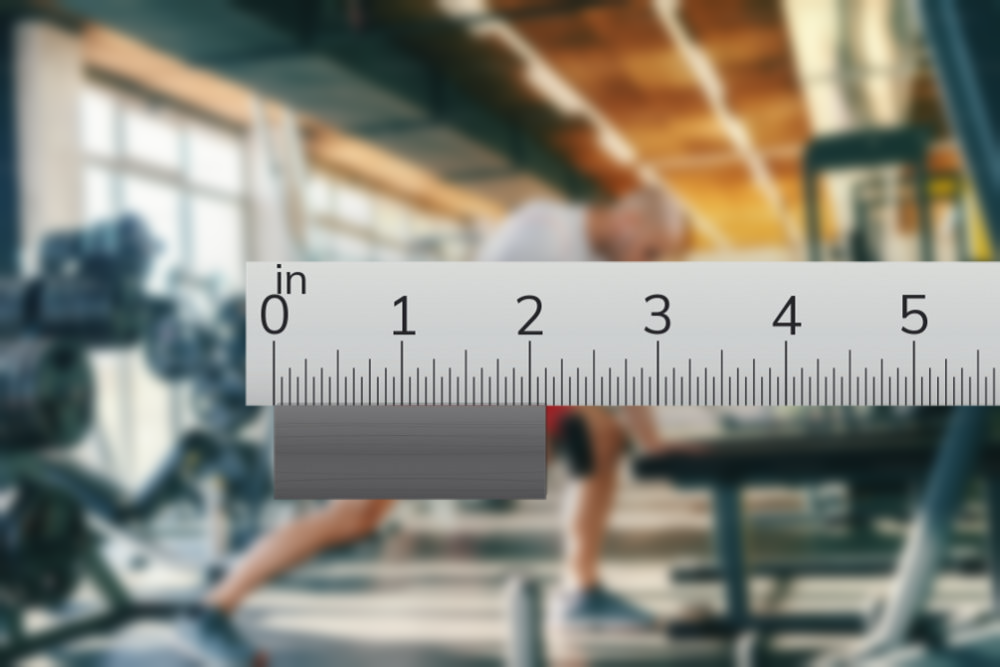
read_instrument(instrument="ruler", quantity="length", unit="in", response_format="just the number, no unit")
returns 2.125
